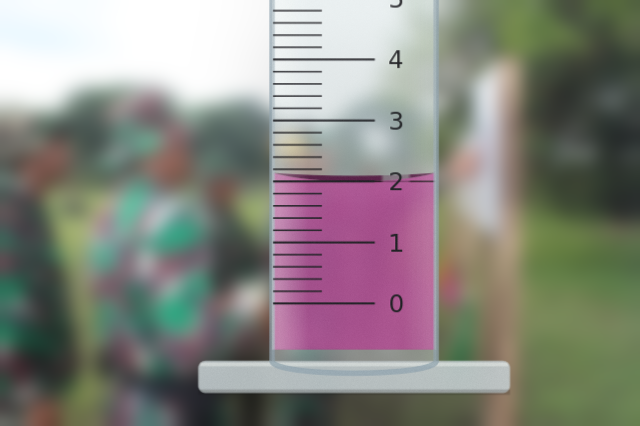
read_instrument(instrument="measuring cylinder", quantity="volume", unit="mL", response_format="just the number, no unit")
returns 2
